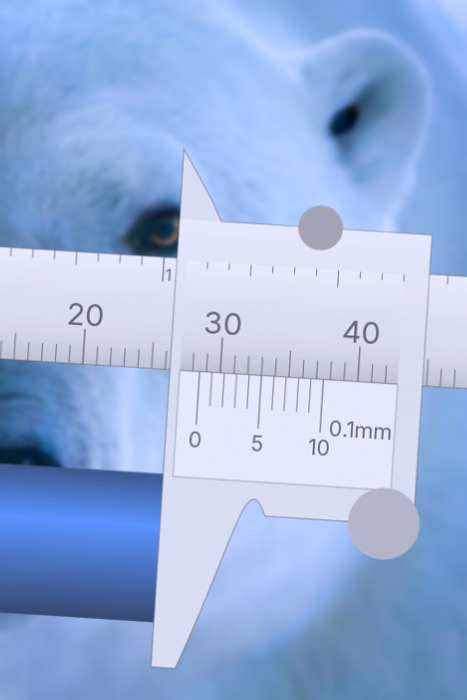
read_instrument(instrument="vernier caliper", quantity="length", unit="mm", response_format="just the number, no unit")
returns 28.5
